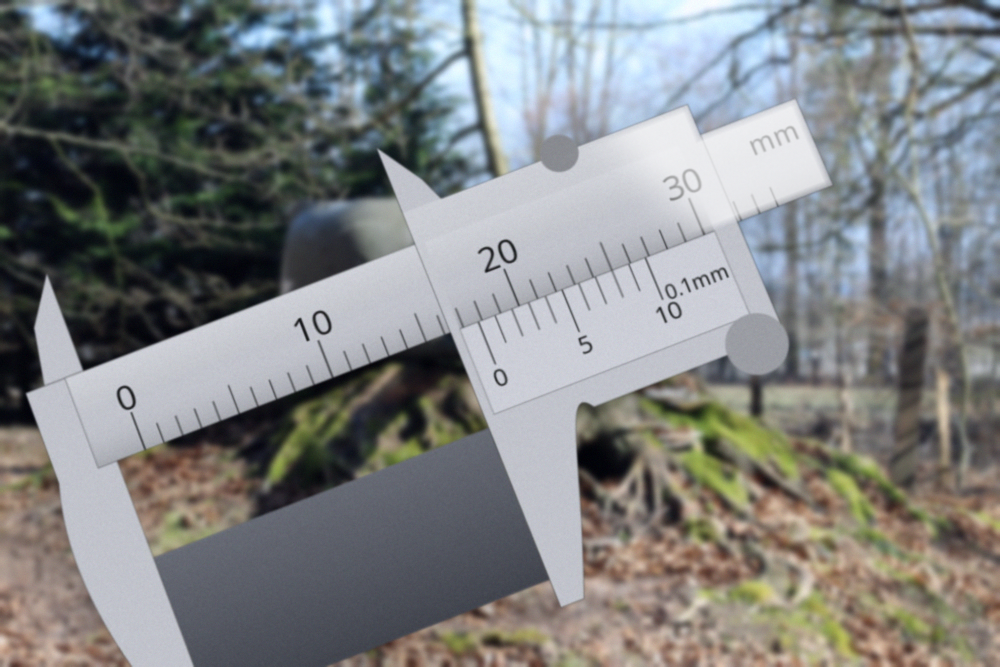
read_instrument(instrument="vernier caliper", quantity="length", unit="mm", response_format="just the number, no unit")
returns 17.8
